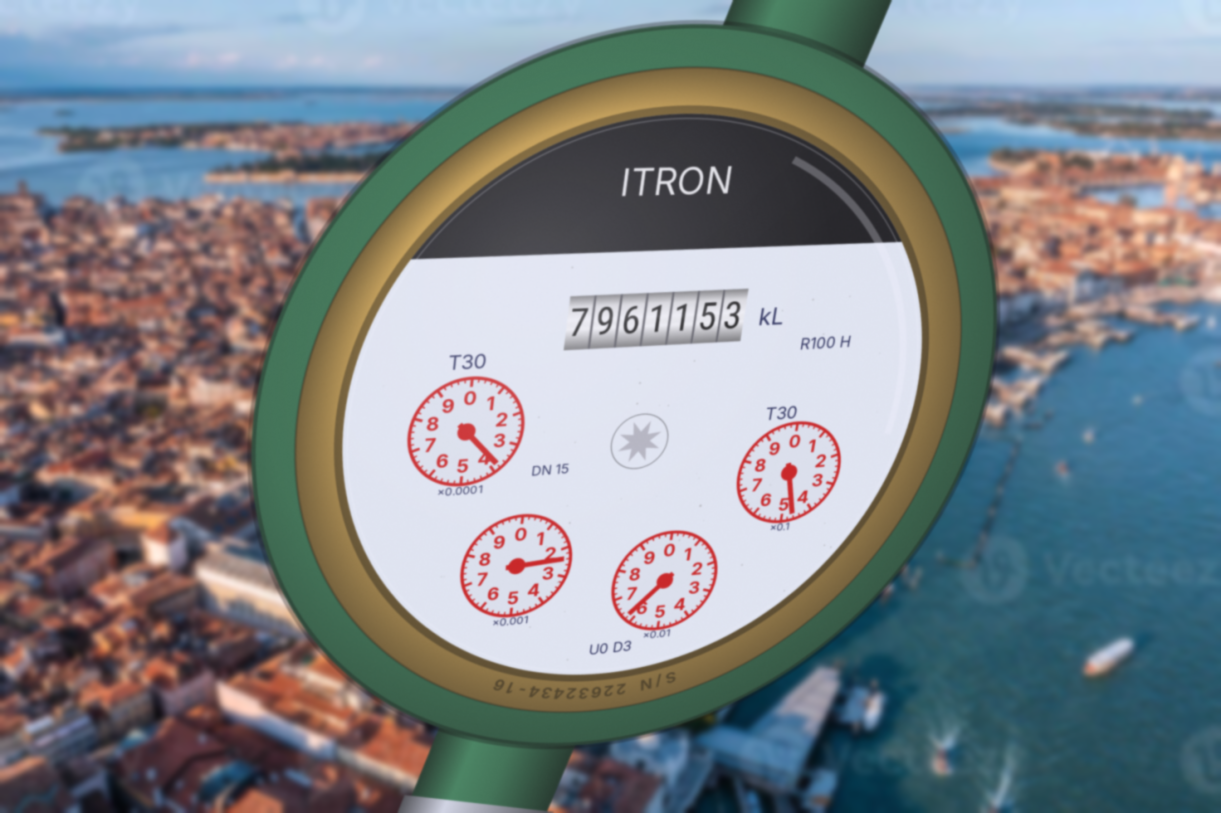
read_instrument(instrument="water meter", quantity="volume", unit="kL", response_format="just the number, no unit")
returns 7961153.4623
